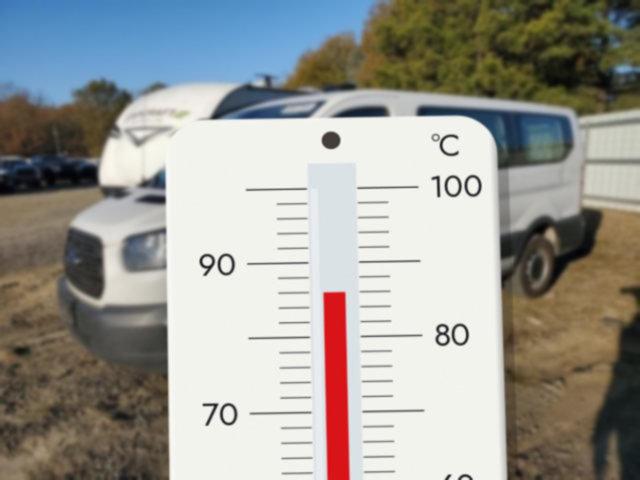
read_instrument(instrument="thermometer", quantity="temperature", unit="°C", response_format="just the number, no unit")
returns 86
